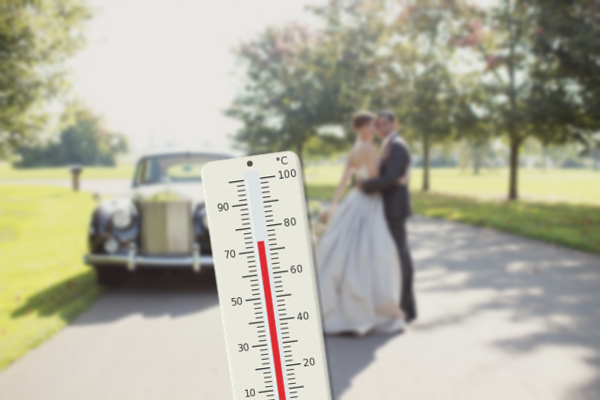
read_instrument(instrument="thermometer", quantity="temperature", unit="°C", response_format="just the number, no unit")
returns 74
